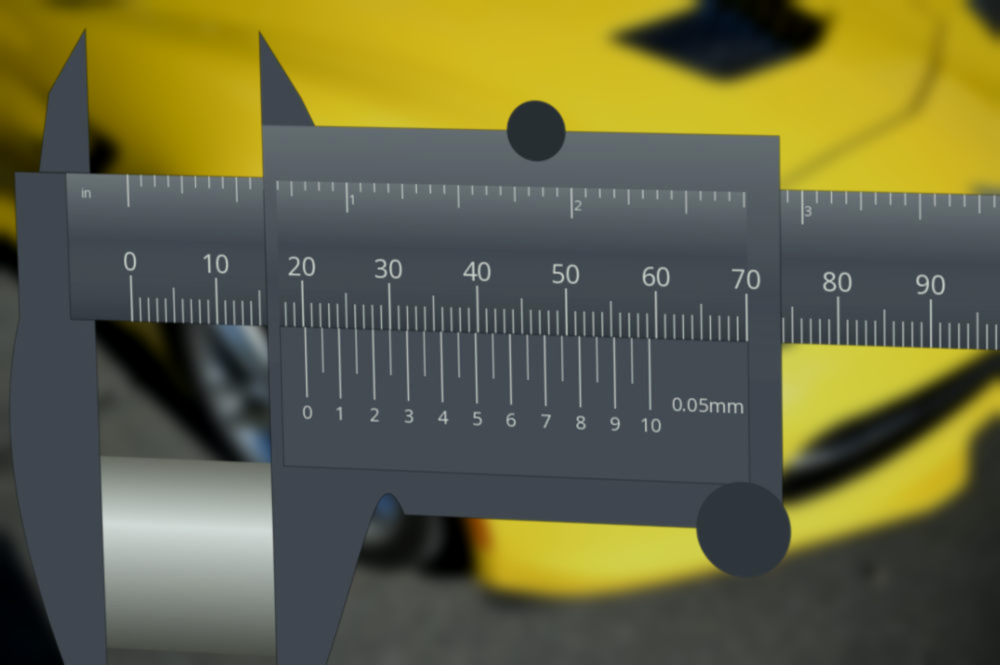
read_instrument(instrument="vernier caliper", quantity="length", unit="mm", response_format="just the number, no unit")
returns 20.2
